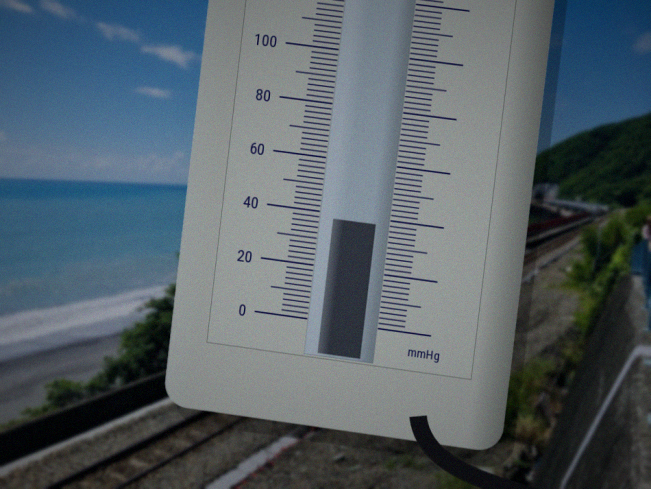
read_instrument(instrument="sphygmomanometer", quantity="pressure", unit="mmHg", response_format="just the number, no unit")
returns 38
